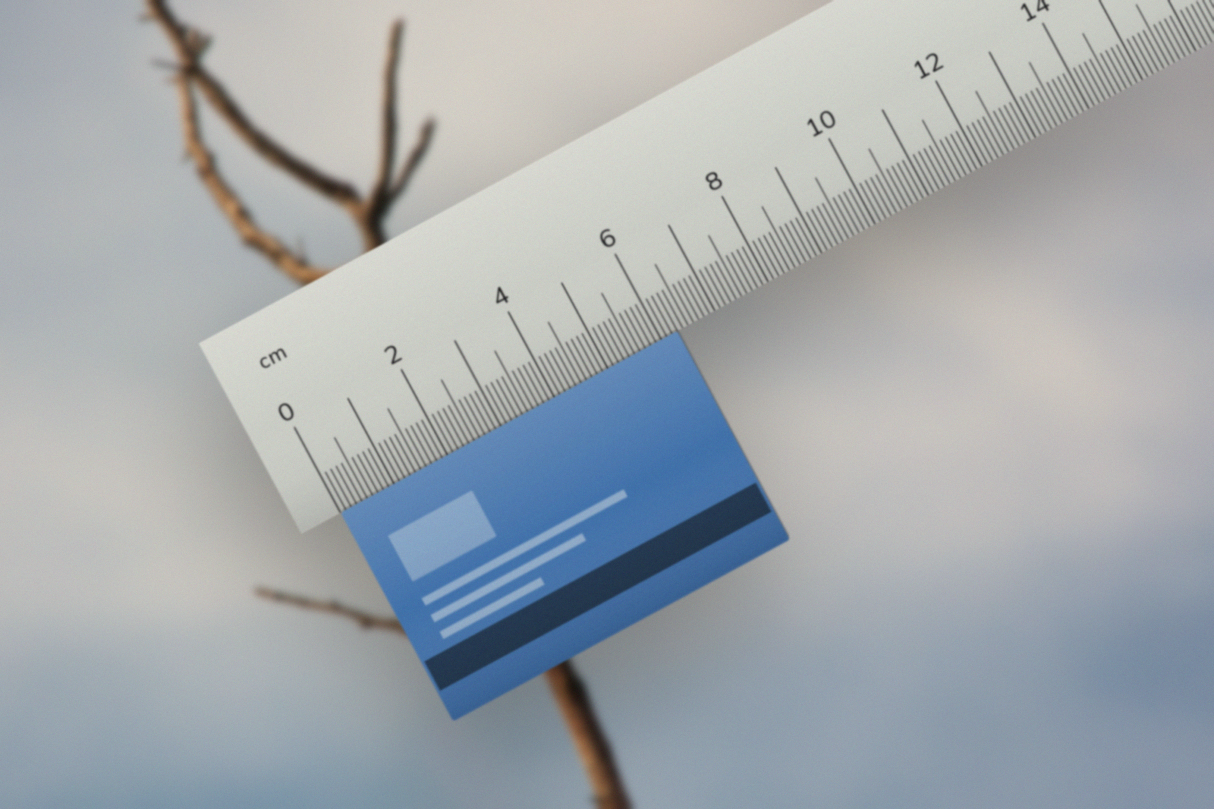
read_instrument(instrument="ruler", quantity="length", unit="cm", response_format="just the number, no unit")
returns 6.3
